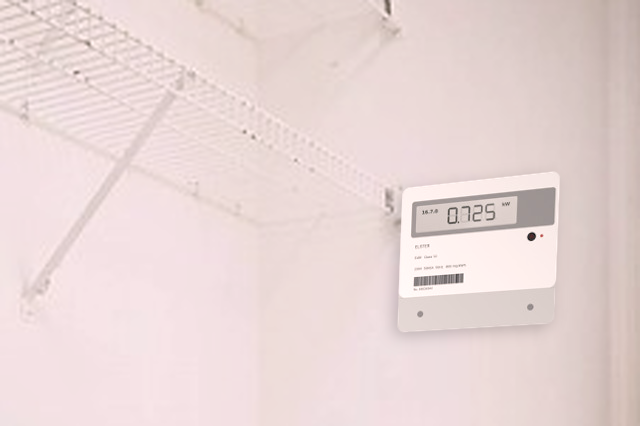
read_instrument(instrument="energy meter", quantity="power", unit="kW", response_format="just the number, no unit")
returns 0.725
